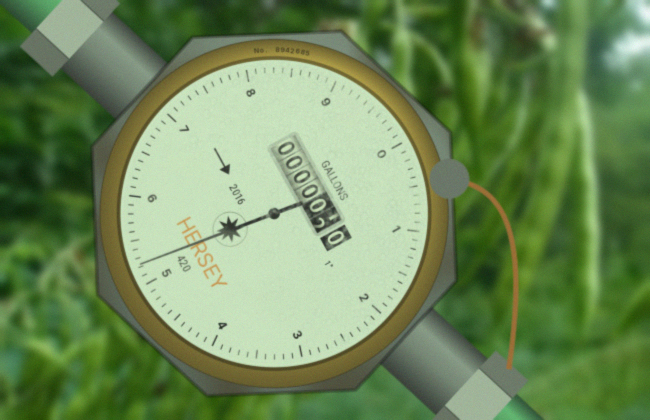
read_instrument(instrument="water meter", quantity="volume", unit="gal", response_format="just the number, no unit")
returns 15.2
